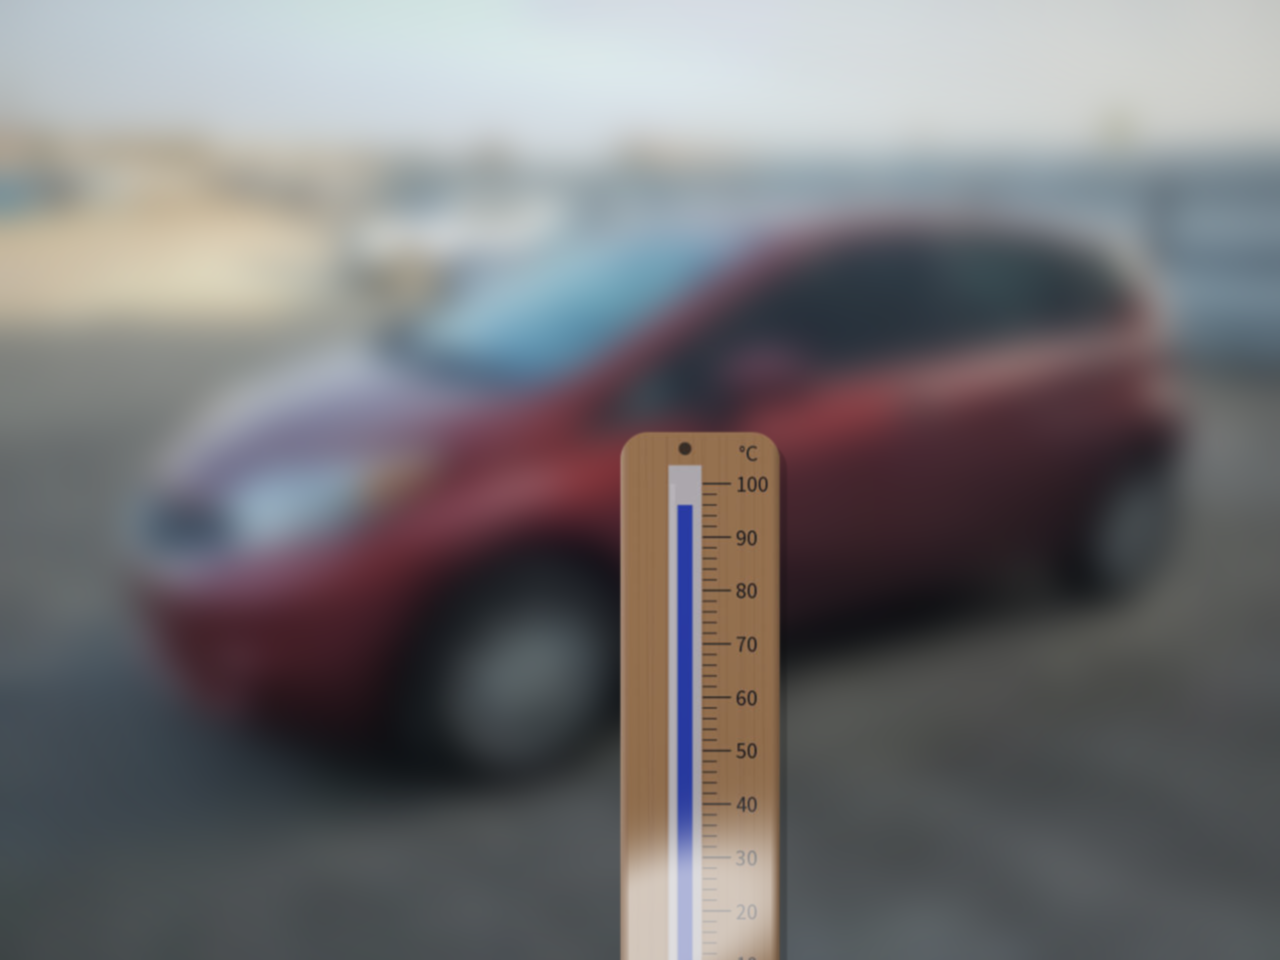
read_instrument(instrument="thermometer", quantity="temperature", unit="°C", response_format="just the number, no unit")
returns 96
